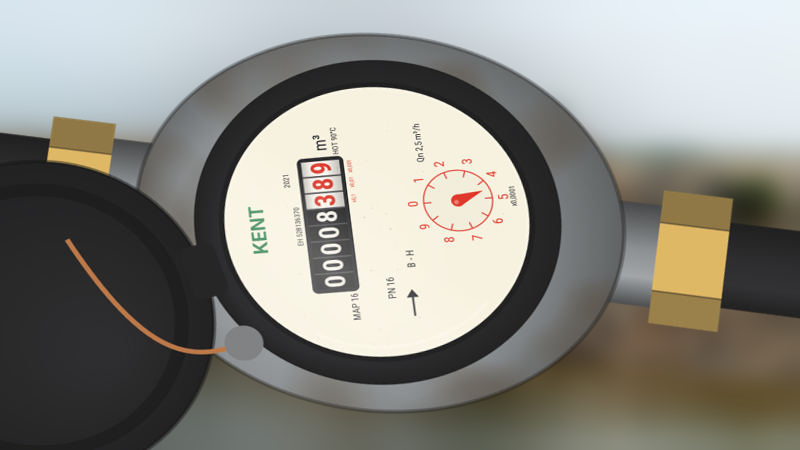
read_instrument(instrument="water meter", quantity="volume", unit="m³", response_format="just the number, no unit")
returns 8.3894
